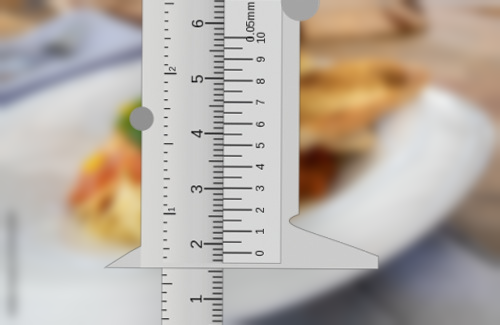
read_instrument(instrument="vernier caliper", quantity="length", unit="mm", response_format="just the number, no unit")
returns 18.4
